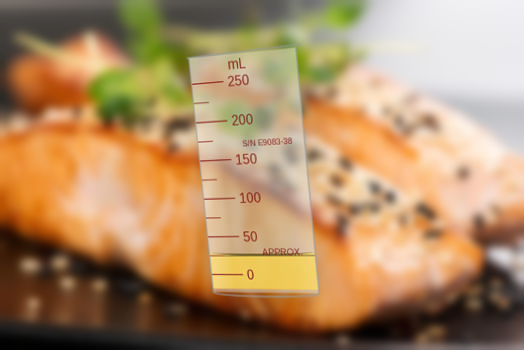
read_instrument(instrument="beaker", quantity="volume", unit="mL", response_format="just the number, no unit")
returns 25
